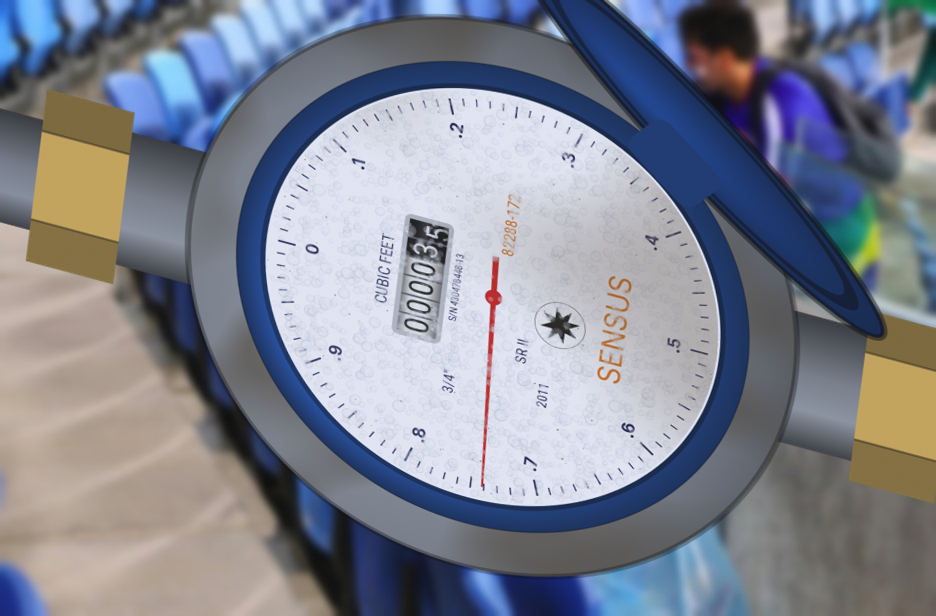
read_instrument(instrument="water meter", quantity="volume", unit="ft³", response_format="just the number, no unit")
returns 34.74
